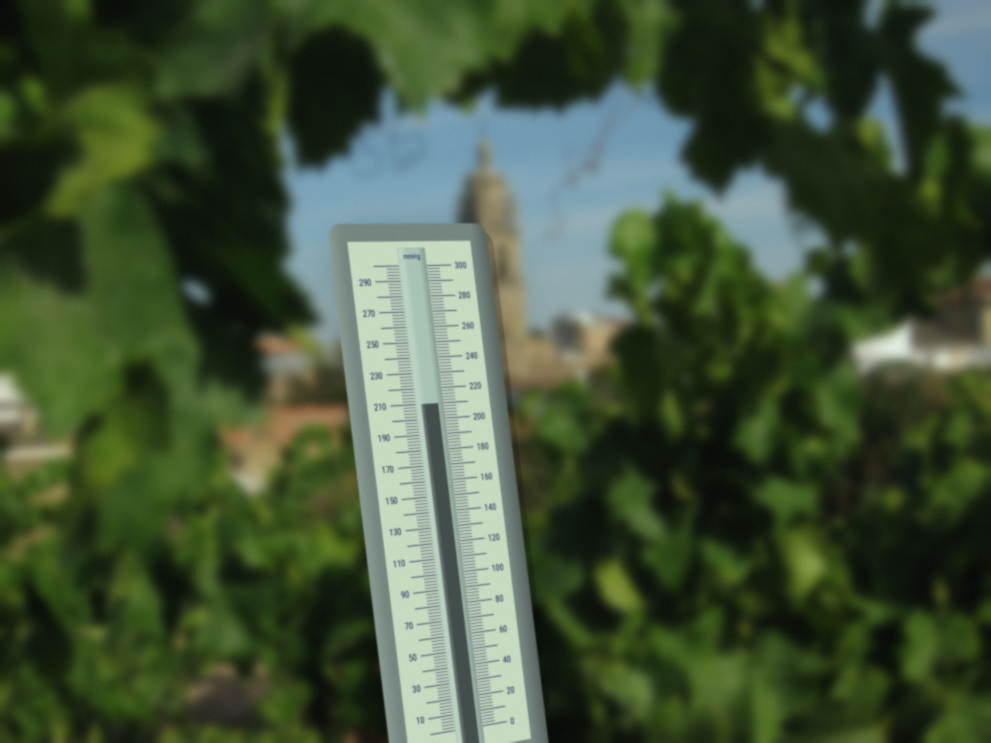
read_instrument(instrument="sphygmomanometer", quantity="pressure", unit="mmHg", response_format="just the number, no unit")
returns 210
